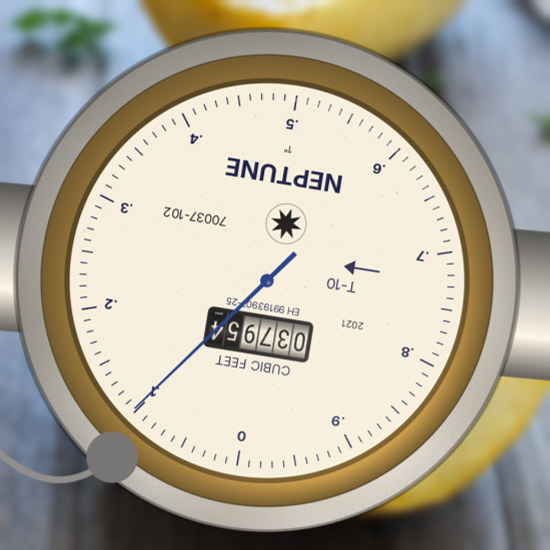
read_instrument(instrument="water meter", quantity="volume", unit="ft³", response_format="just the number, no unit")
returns 37954.10
